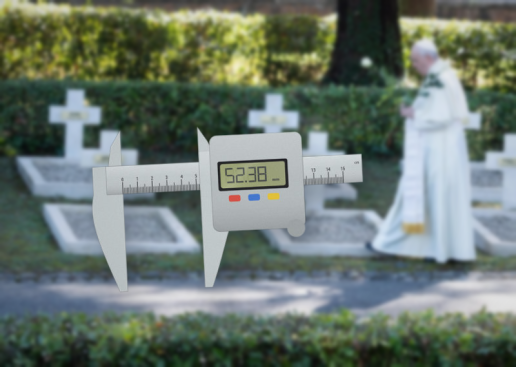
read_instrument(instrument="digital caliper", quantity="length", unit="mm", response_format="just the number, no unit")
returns 52.38
